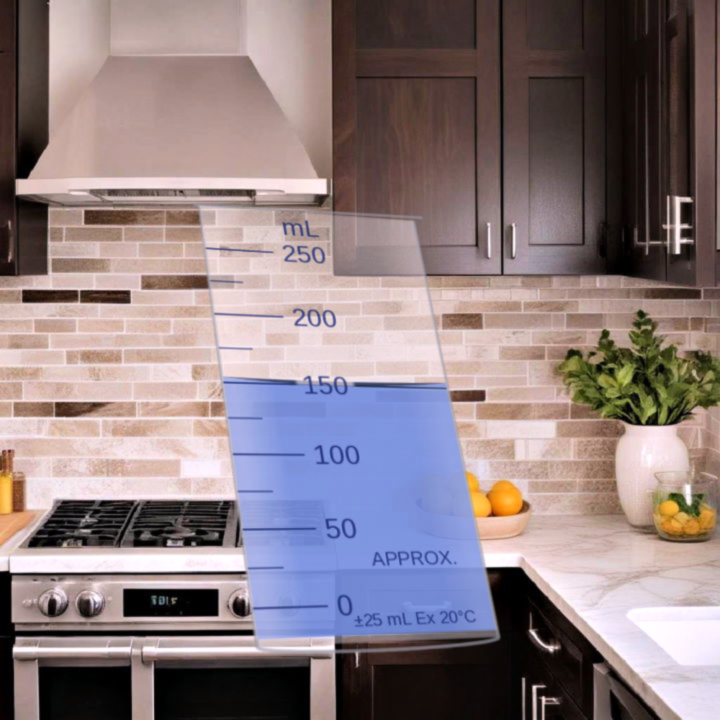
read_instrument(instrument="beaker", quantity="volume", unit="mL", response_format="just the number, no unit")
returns 150
